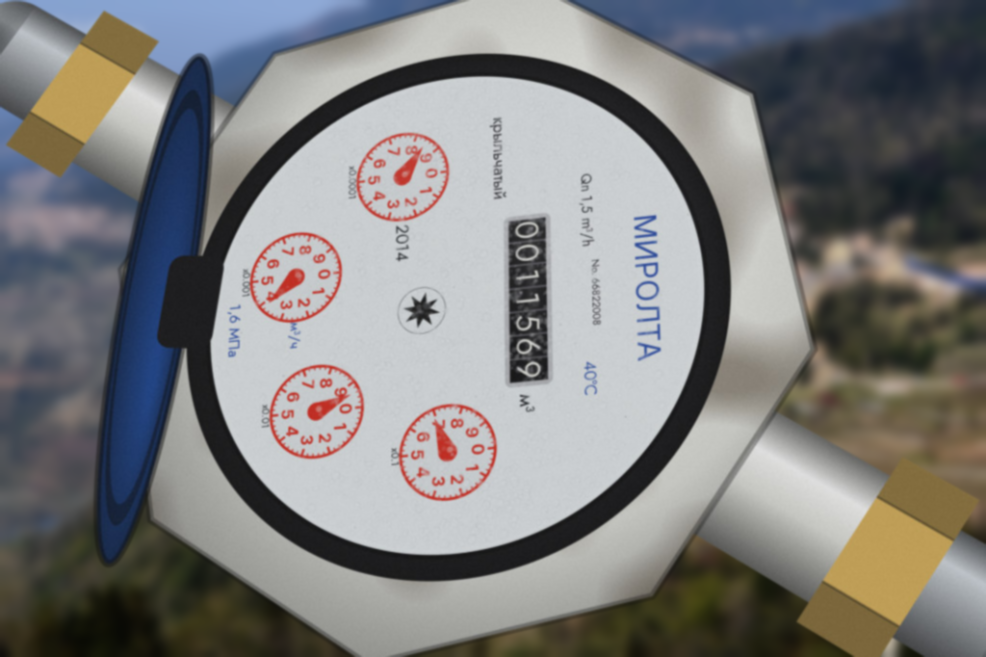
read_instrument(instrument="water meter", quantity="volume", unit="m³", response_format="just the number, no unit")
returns 11569.6938
